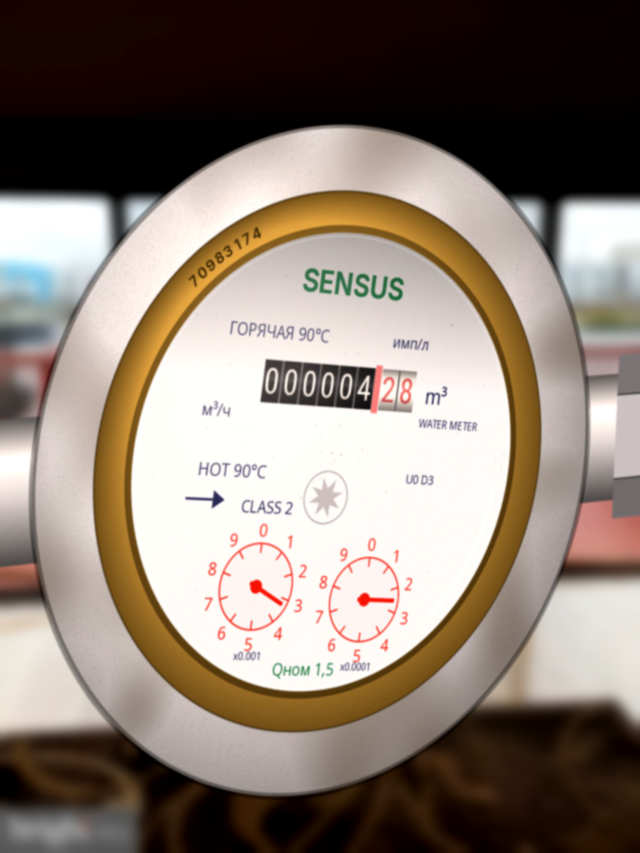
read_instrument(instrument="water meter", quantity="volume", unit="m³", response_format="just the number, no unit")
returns 4.2832
